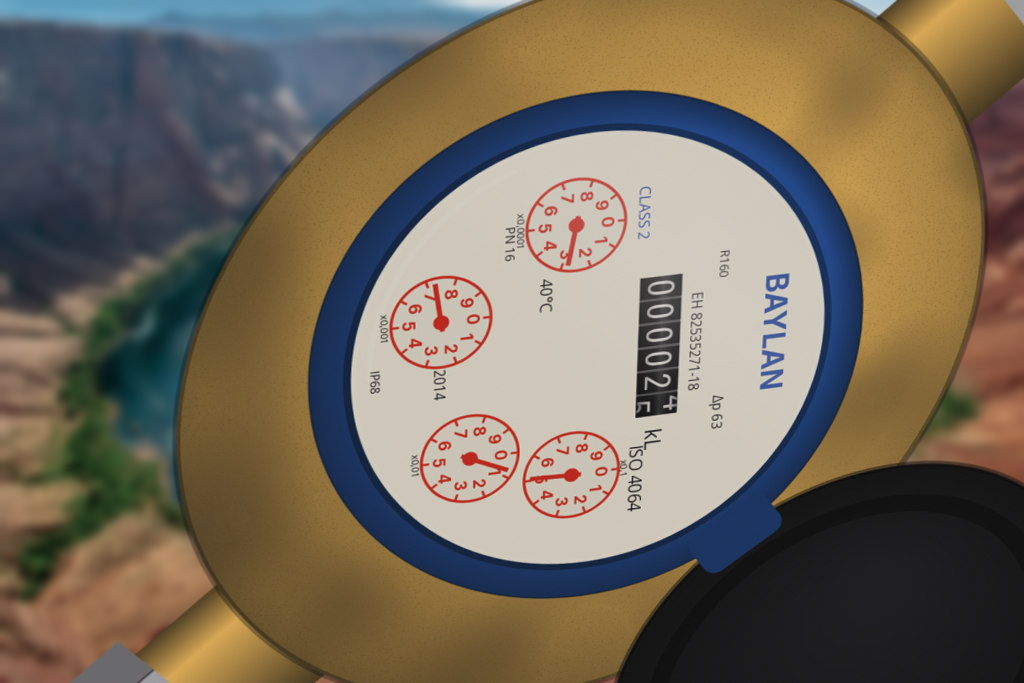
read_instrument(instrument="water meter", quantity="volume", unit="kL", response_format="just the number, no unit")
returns 24.5072
